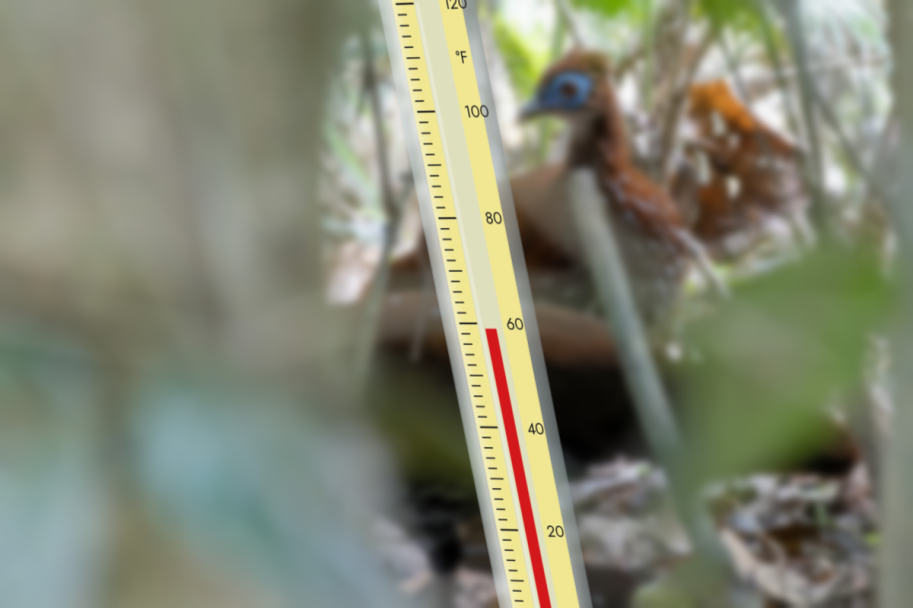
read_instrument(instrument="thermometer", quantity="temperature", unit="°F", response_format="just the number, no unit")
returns 59
